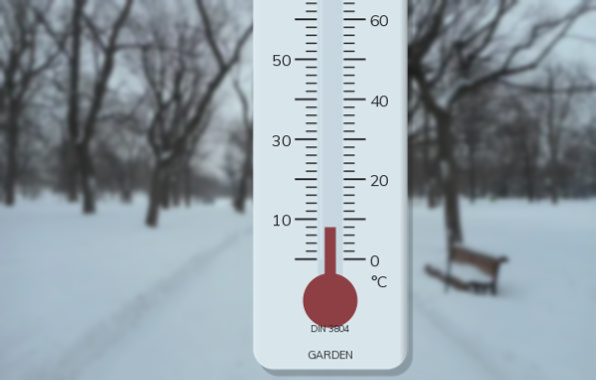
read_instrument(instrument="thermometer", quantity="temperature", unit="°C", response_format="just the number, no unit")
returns 8
